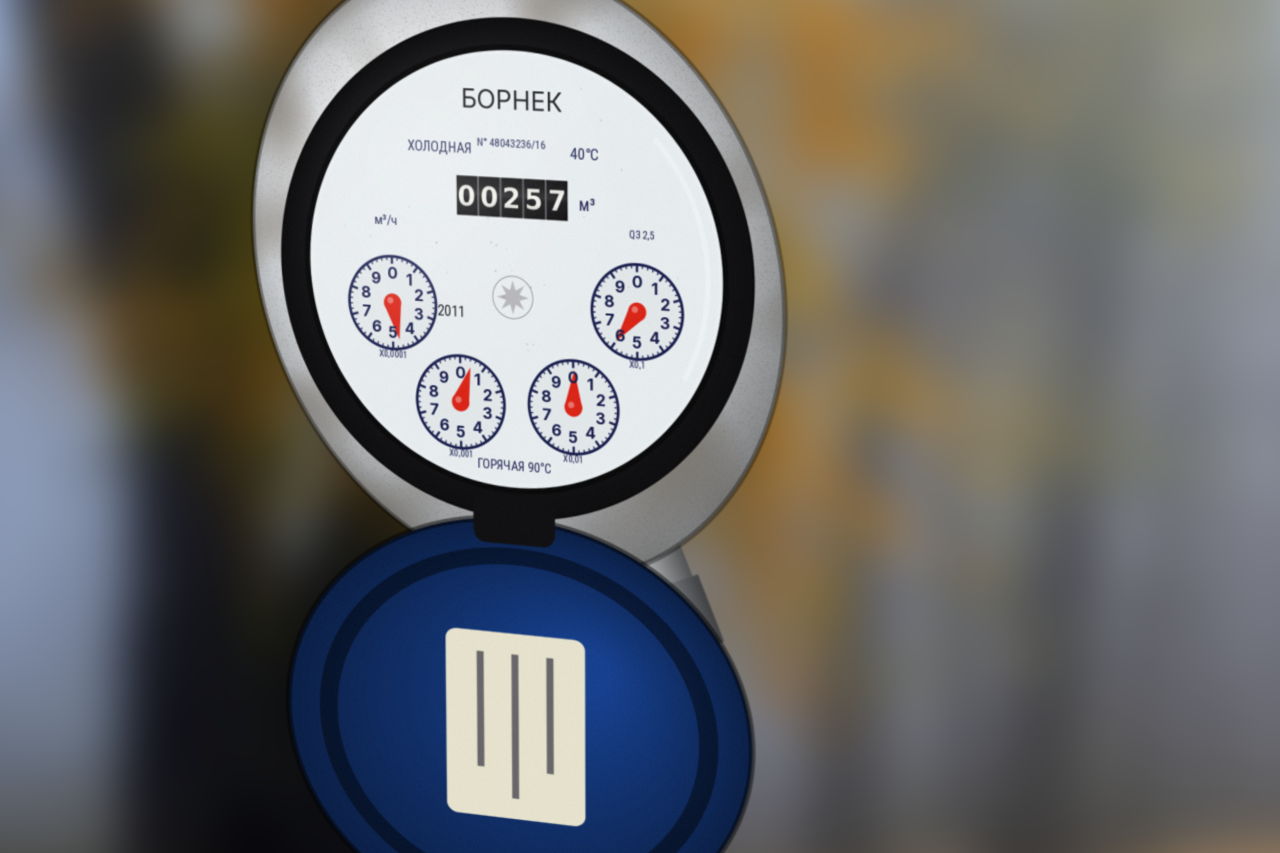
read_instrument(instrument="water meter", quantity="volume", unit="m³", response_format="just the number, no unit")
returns 257.6004
